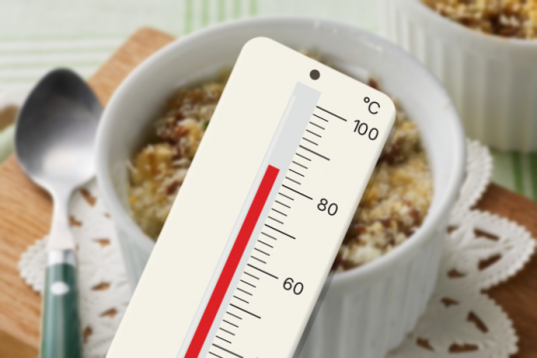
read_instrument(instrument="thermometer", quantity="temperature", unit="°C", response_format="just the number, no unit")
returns 83
